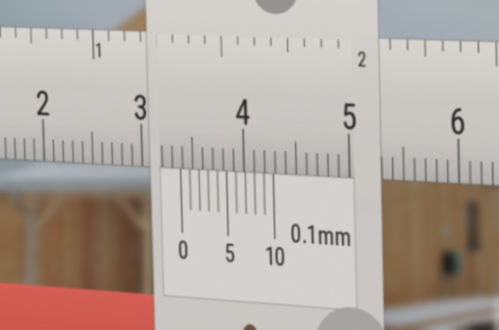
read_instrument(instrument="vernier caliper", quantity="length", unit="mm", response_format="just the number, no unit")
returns 33.8
